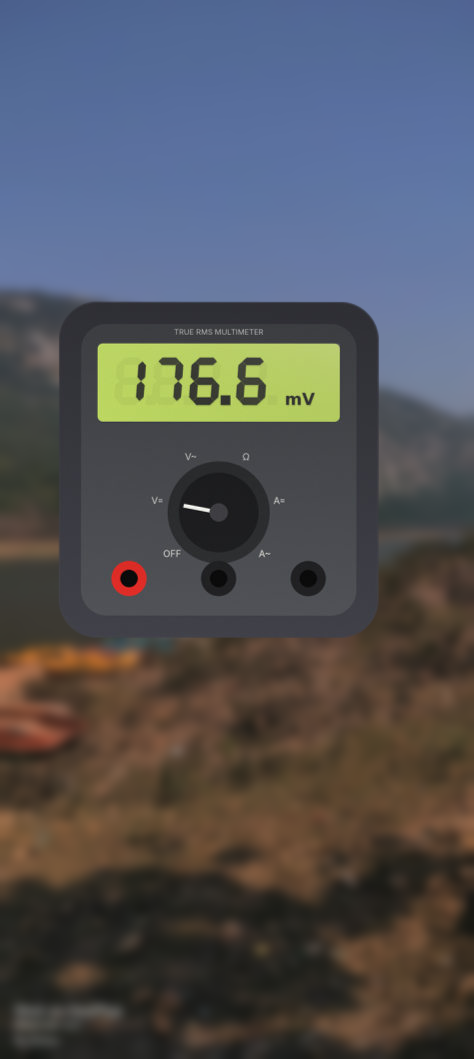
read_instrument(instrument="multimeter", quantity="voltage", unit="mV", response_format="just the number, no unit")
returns 176.6
